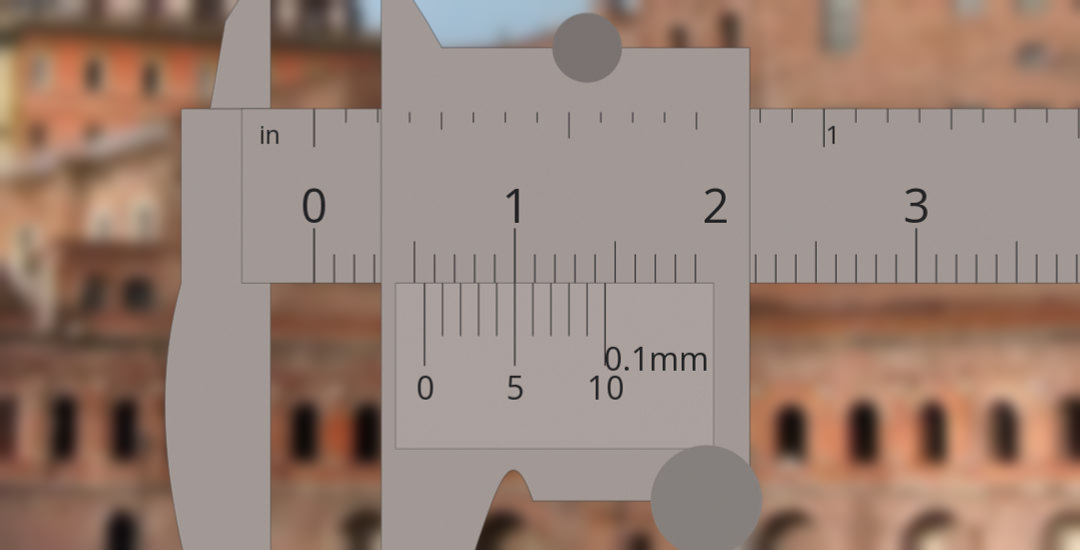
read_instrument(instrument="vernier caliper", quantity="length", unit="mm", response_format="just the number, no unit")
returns 5.5
